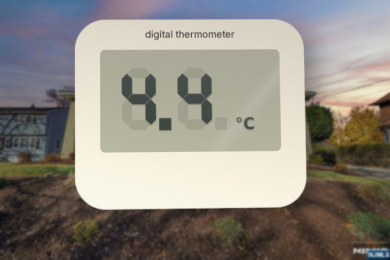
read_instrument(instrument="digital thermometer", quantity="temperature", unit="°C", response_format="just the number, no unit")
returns 4.4
